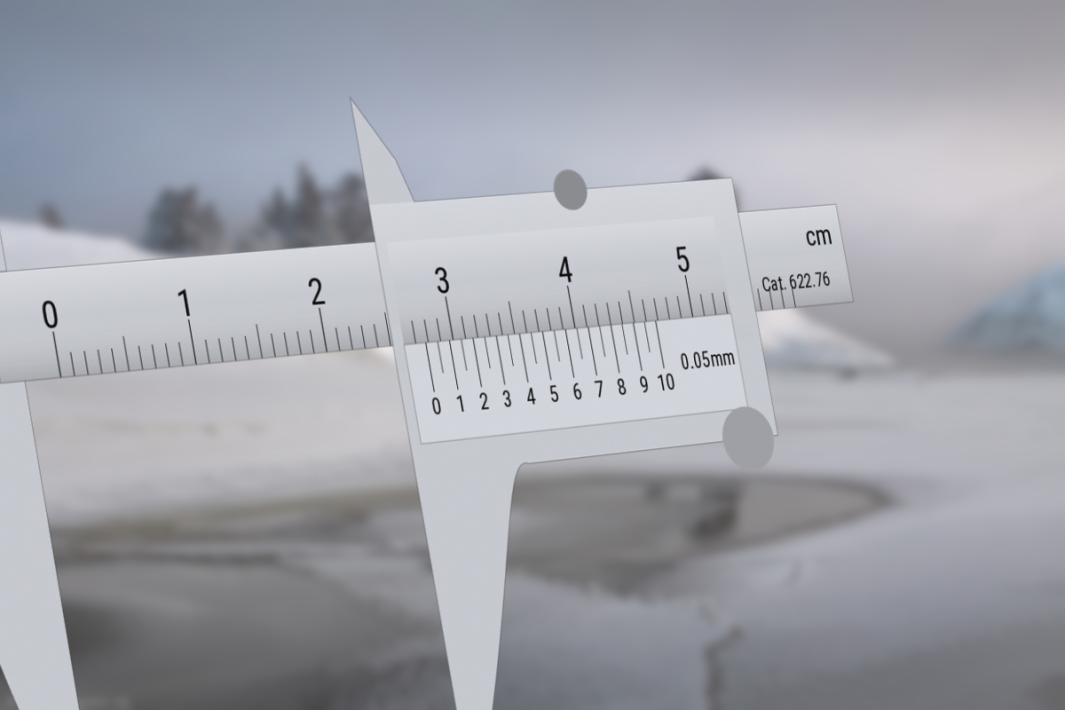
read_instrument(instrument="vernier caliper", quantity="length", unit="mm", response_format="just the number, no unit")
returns 27.8
